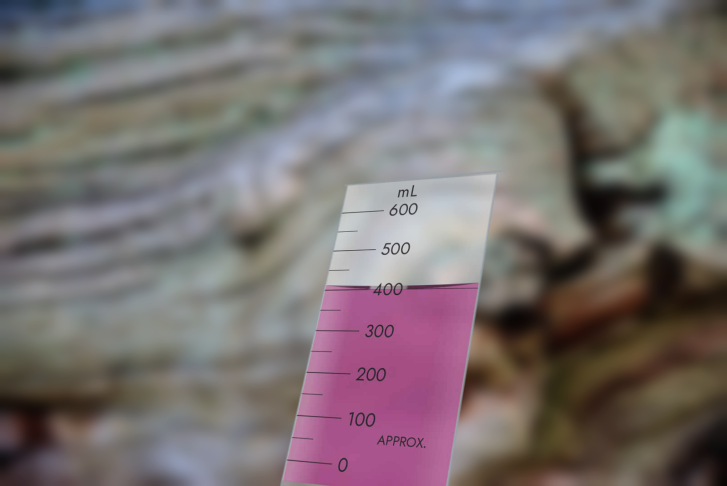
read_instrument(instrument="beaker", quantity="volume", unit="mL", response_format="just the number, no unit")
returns 400
